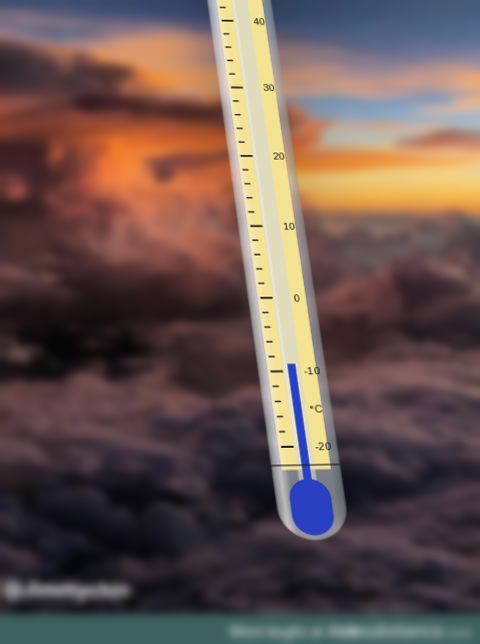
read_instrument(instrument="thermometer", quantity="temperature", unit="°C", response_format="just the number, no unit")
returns -9
